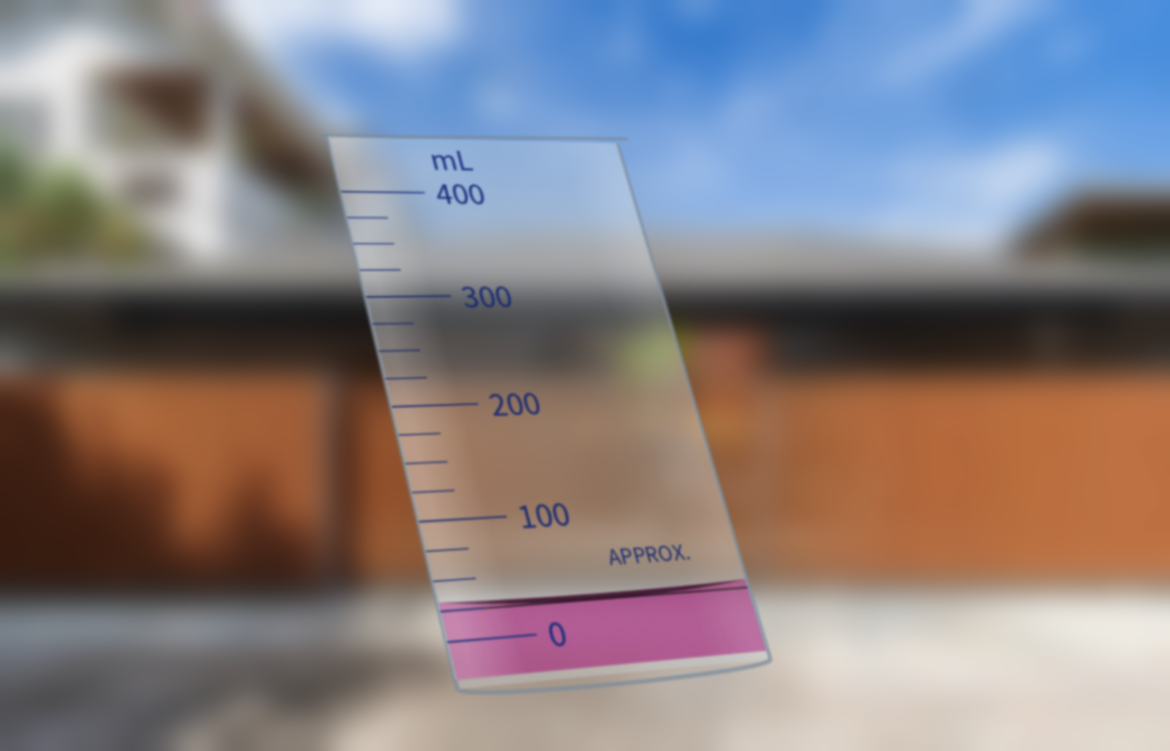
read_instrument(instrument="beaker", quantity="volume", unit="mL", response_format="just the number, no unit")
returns 25
